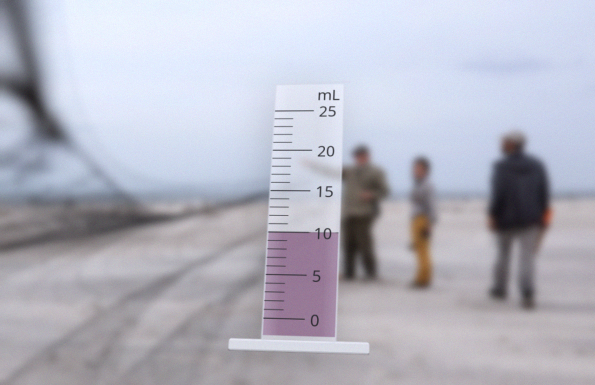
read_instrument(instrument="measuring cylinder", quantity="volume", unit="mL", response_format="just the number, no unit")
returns 10
